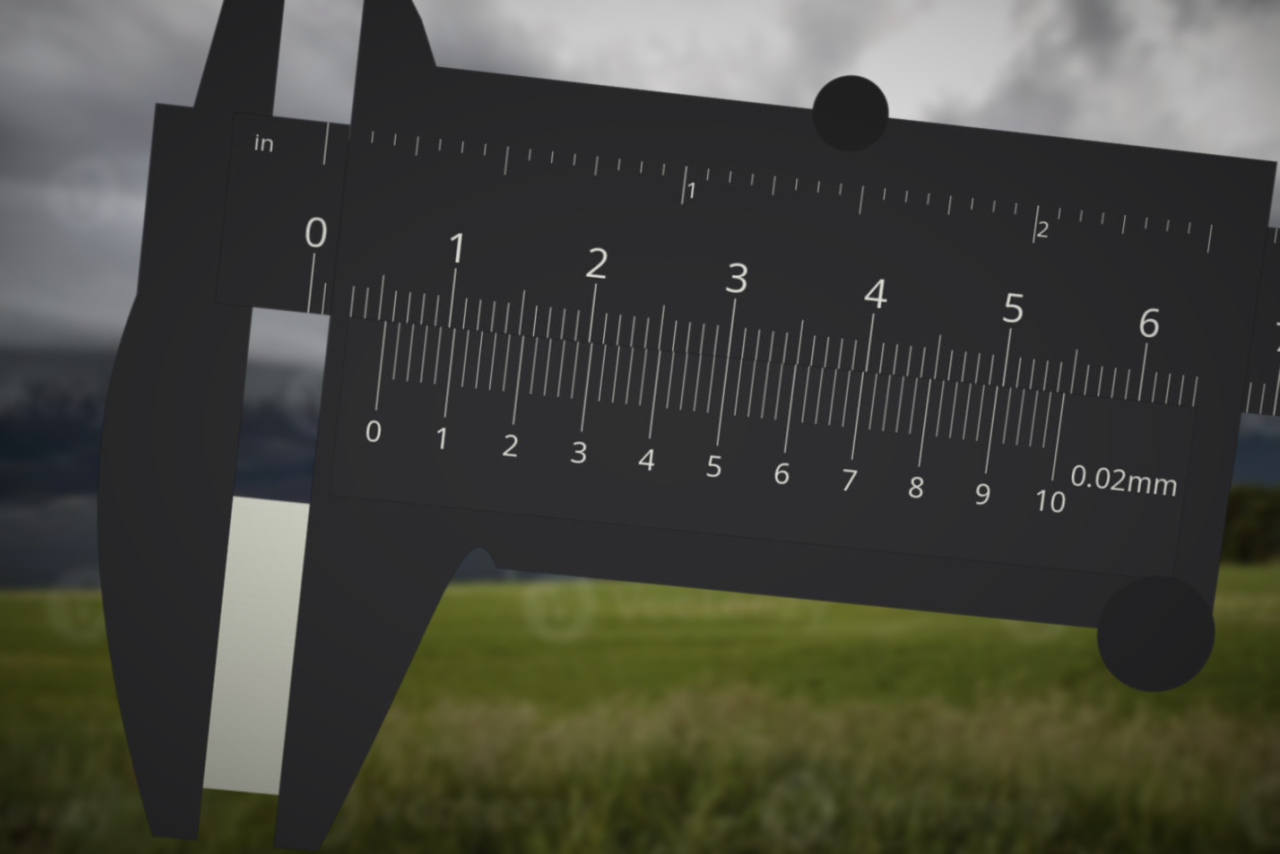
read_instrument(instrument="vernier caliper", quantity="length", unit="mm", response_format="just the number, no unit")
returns 5.5
